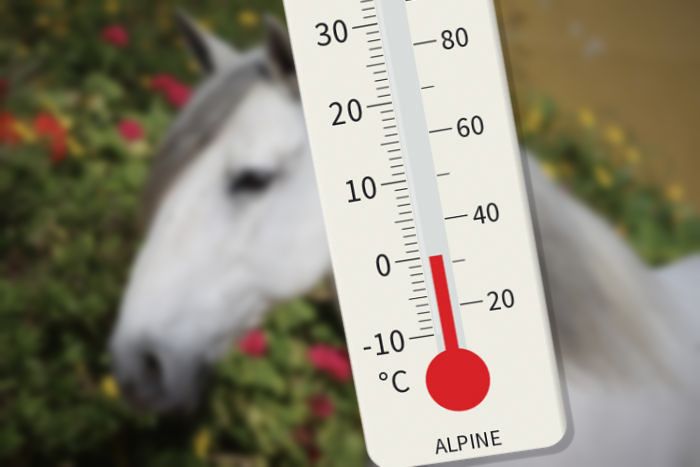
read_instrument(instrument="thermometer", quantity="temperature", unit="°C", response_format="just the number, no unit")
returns 0
